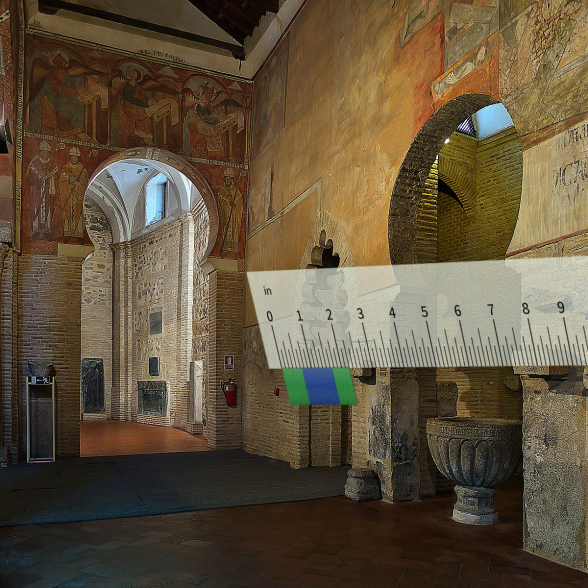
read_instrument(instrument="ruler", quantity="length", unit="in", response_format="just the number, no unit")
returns 2.25
